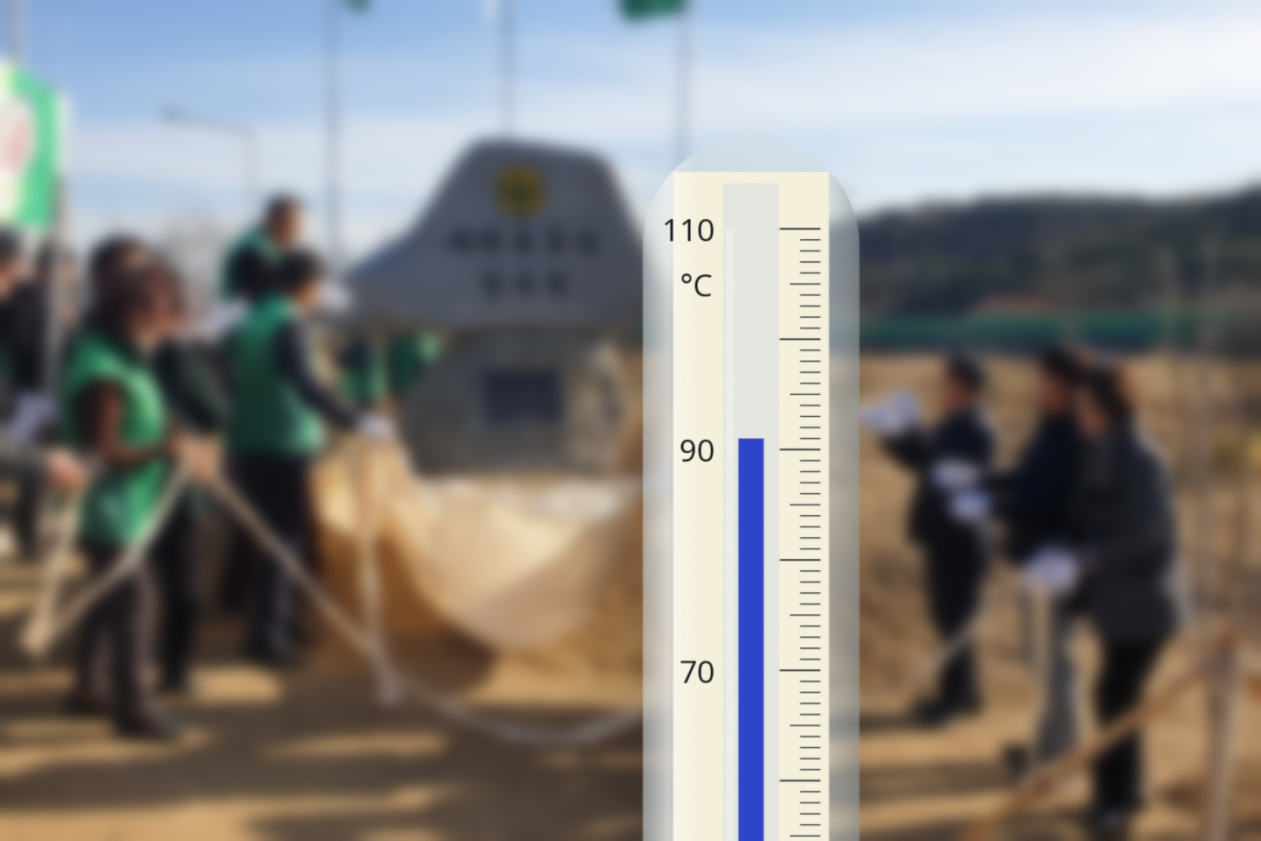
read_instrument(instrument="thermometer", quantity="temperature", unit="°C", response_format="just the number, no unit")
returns 91
